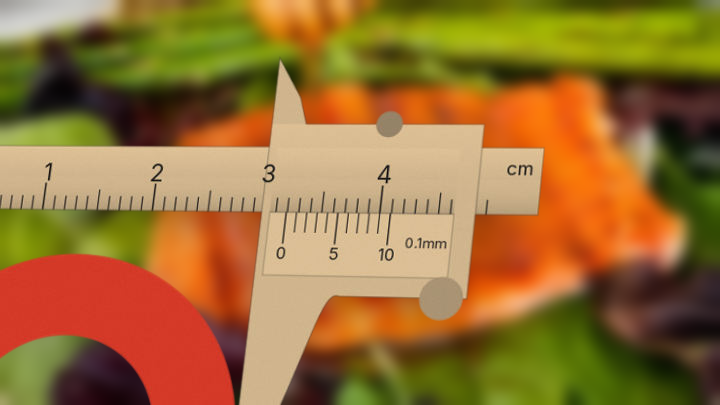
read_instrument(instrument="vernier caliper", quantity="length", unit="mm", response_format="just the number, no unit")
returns 31.9
